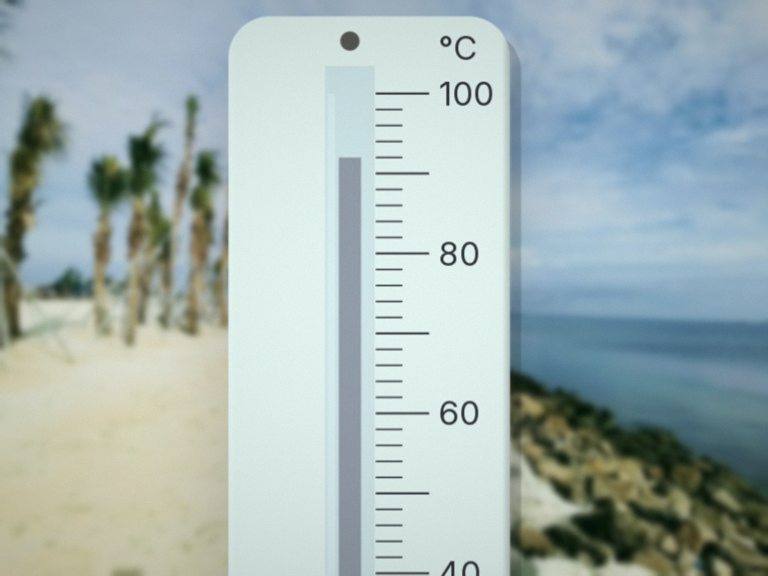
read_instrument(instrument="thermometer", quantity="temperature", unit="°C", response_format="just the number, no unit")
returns 92
